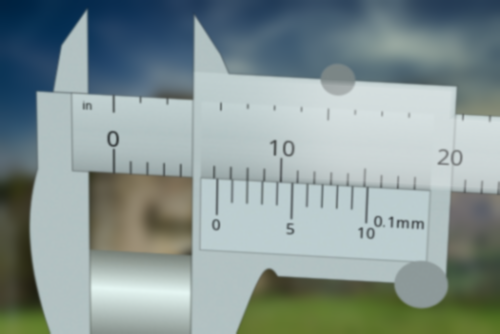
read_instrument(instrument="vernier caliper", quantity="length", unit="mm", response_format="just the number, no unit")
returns 6.2
